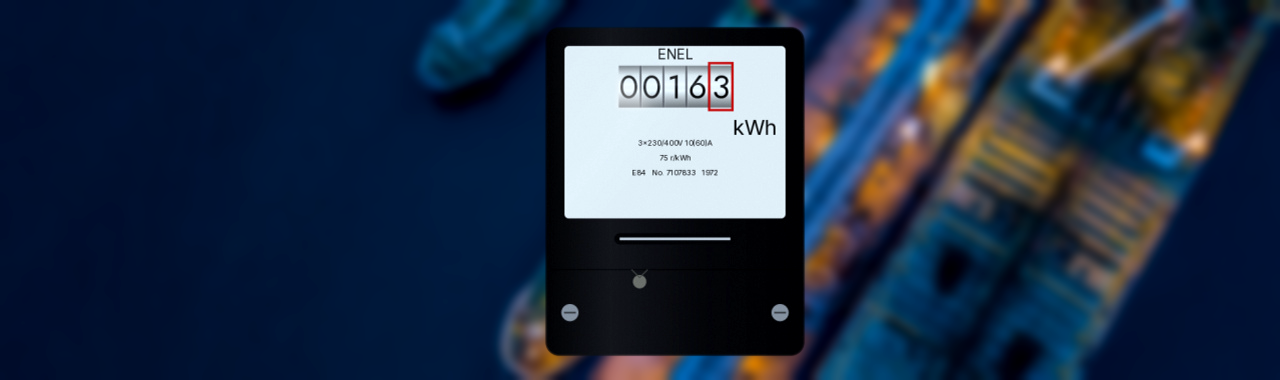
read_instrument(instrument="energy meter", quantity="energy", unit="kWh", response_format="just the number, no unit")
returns 16.3
